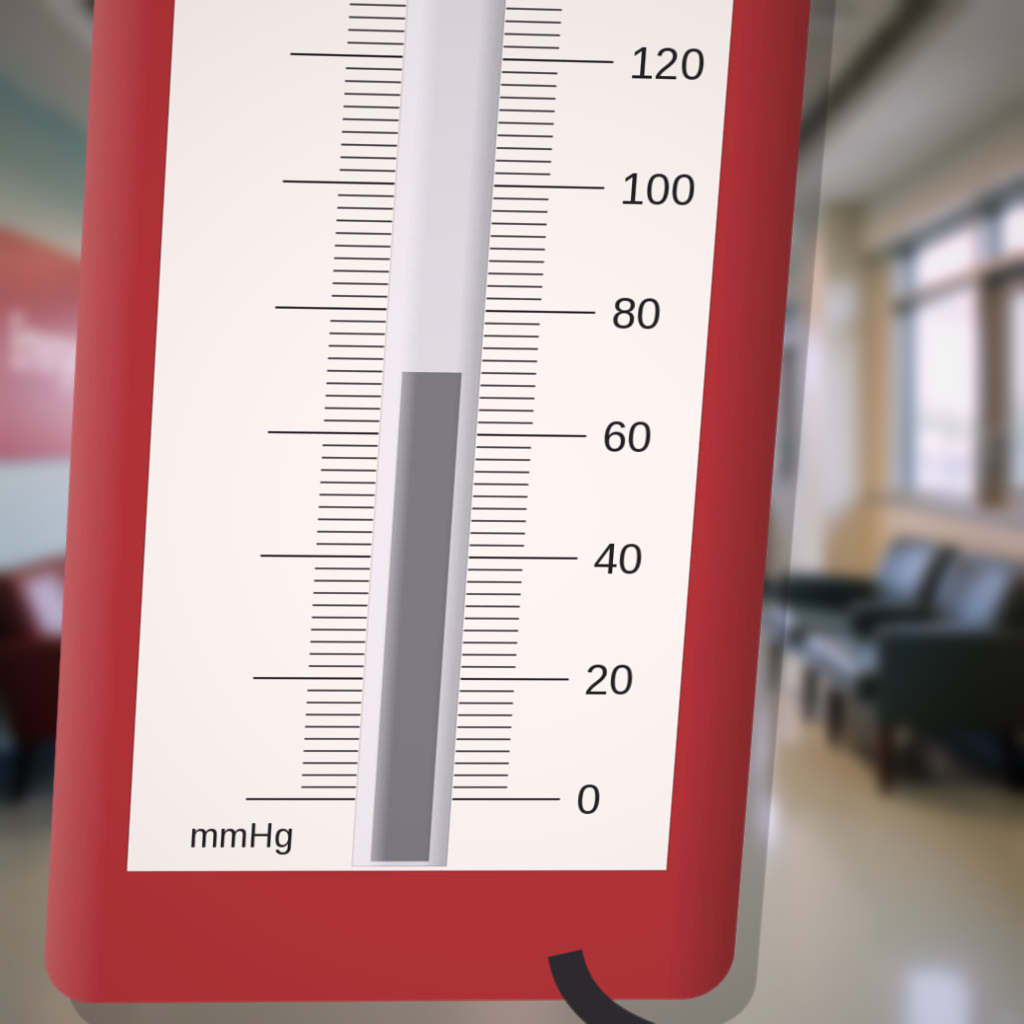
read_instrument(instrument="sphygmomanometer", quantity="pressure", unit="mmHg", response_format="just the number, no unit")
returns 70
